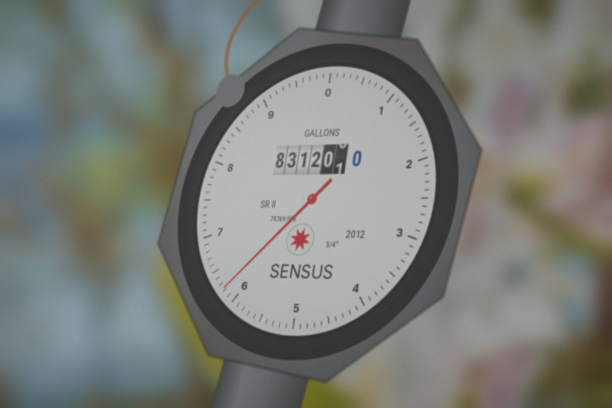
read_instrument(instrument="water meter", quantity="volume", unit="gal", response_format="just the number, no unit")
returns 8312006.2
